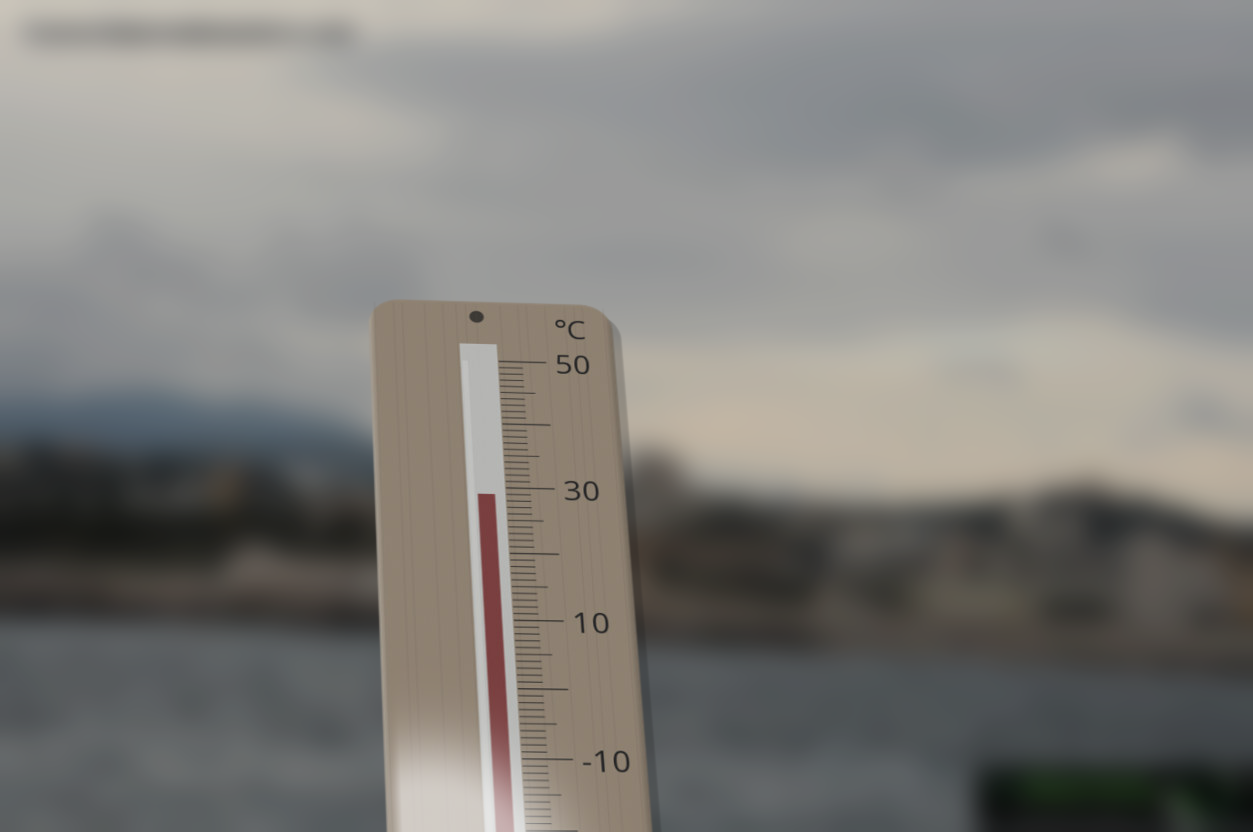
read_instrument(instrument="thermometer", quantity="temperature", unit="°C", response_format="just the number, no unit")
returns 29
